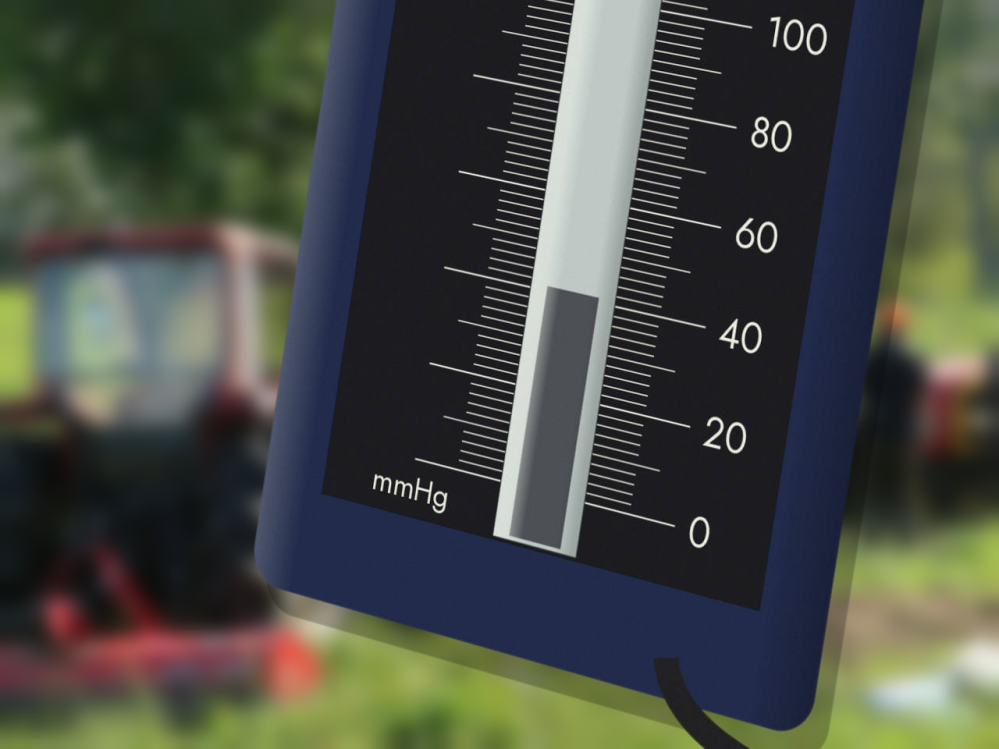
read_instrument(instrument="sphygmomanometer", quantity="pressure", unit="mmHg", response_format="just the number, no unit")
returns 41
